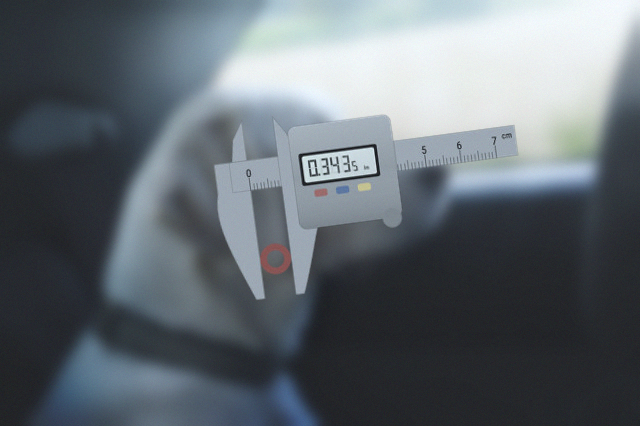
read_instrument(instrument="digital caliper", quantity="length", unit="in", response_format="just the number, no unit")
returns 0.3435
